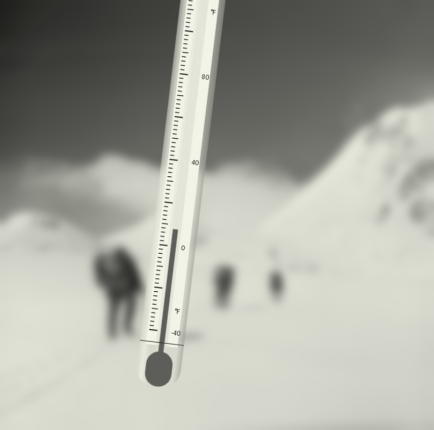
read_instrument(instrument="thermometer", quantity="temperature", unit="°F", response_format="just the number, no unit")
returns 8
